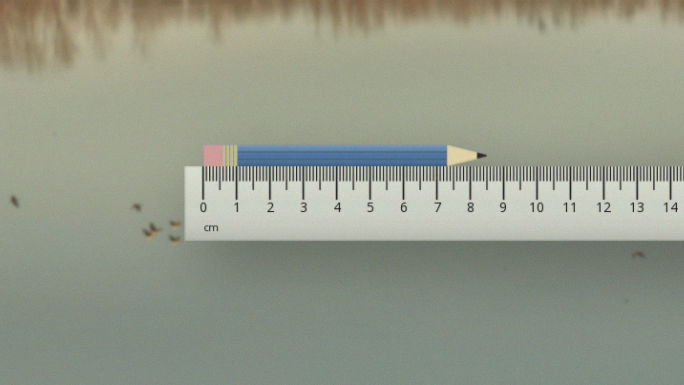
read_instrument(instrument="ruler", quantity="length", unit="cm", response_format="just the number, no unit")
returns 8.5
